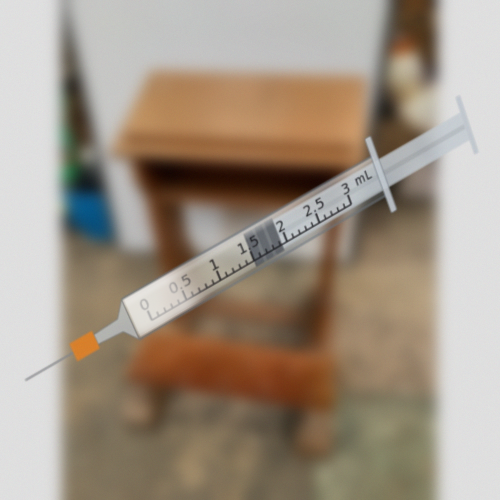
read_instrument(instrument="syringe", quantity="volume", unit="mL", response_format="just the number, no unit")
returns 1.5
